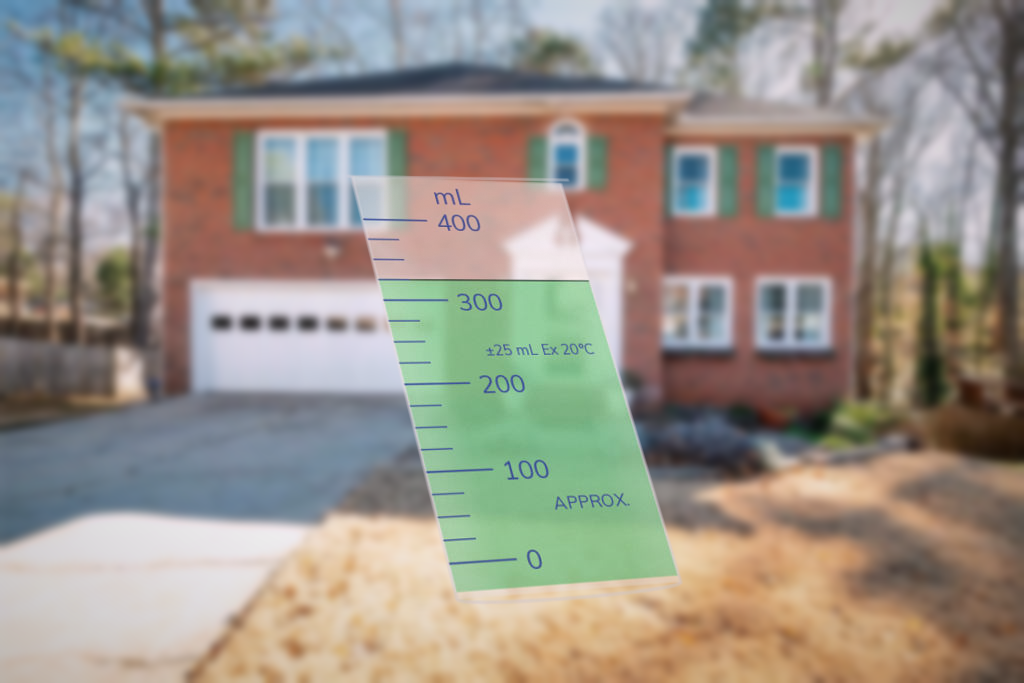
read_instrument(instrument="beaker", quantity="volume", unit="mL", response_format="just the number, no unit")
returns 325
